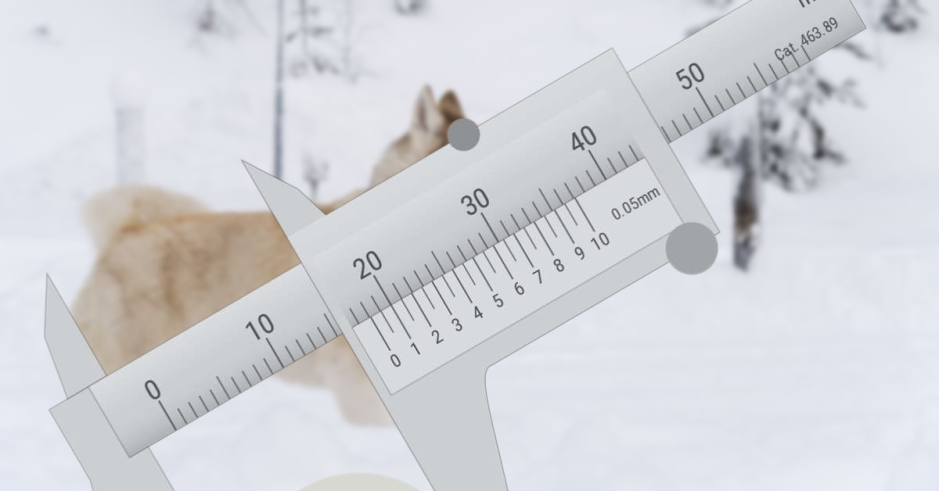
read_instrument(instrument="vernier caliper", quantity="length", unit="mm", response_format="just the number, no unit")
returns 18.1
